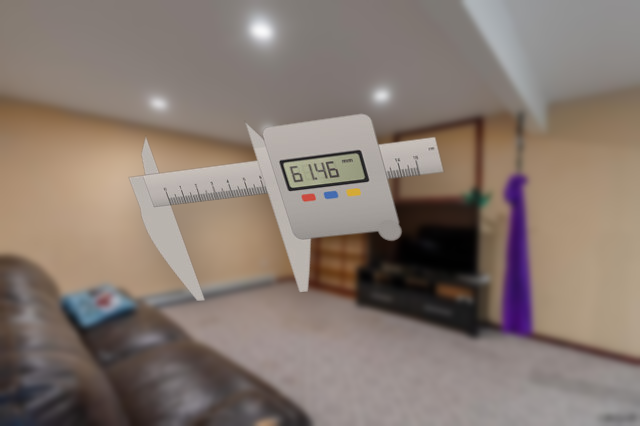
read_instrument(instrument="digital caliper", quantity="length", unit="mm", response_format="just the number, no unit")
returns 61.46
